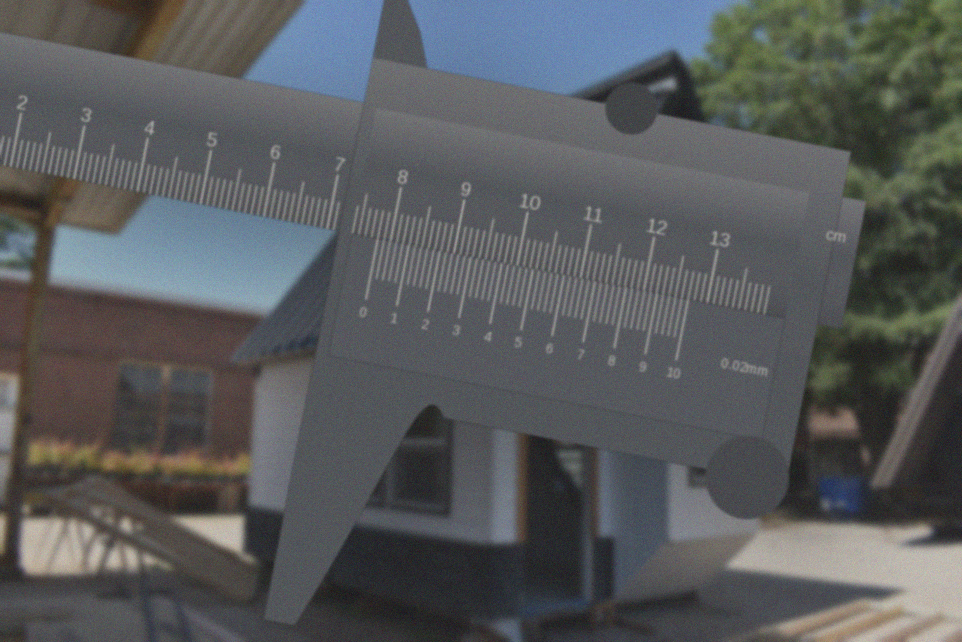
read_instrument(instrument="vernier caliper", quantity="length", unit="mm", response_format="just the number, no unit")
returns 78.0
